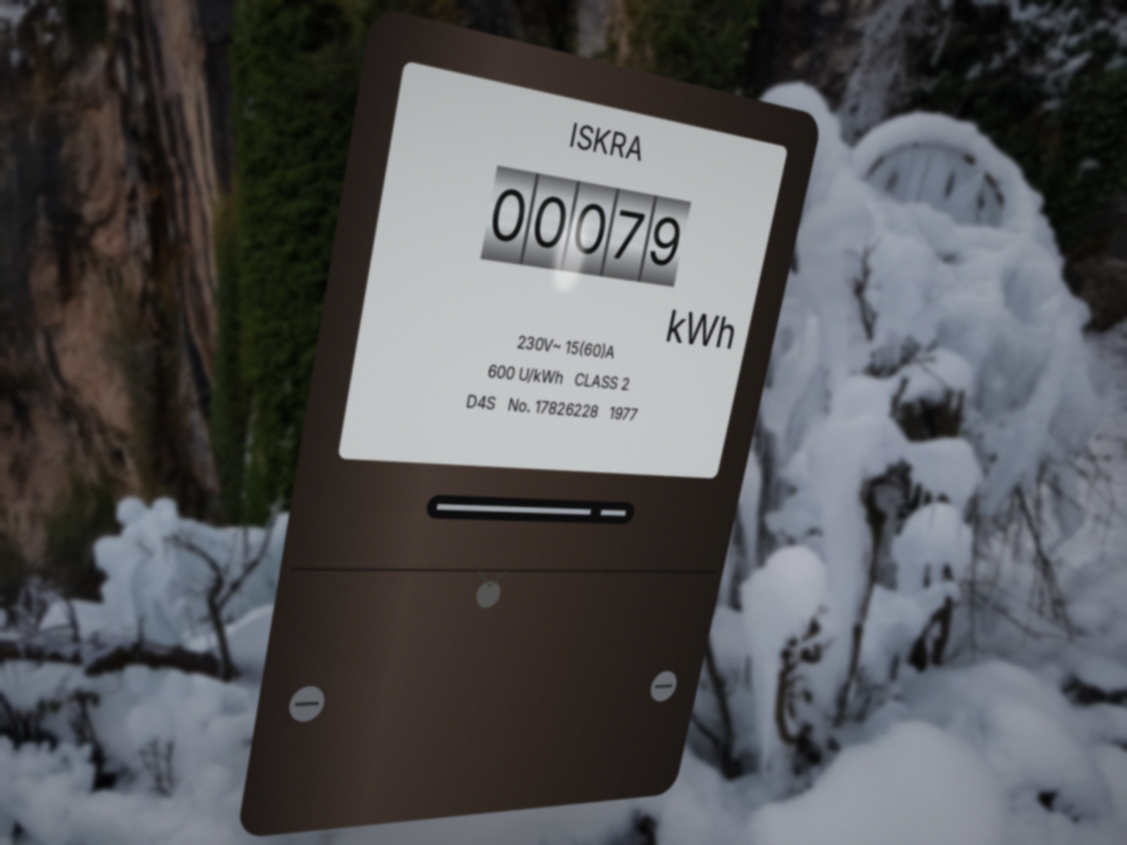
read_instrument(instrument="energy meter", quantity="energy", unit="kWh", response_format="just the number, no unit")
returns 79
